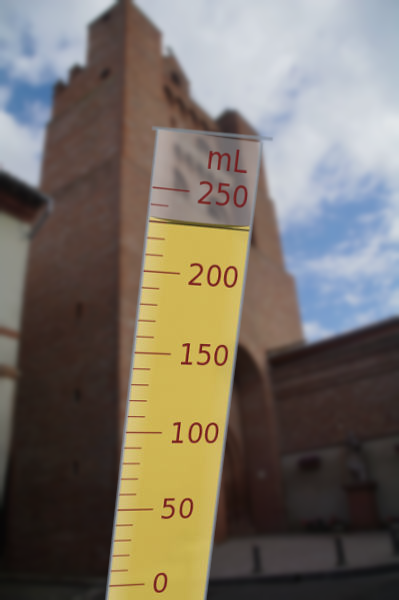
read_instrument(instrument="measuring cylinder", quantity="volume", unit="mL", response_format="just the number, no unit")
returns 230
